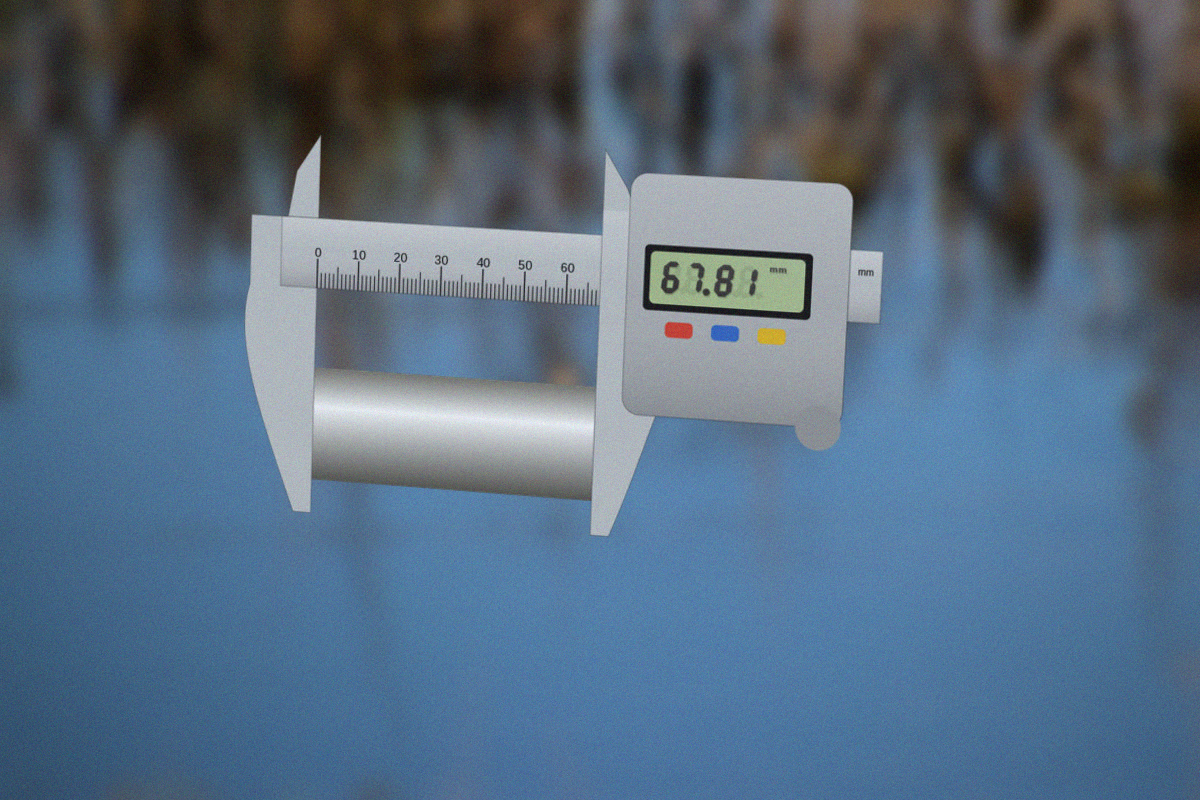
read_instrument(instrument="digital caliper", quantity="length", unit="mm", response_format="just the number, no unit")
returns 67.81
